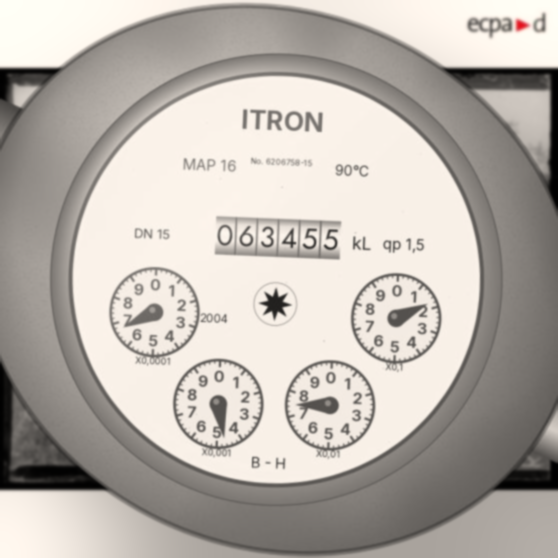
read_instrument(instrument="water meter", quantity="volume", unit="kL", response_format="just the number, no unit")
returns 63455.1746
